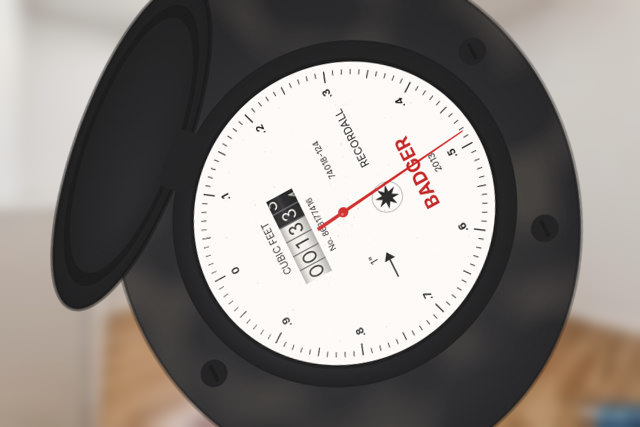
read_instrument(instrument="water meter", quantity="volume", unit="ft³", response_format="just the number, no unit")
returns 1333.48
